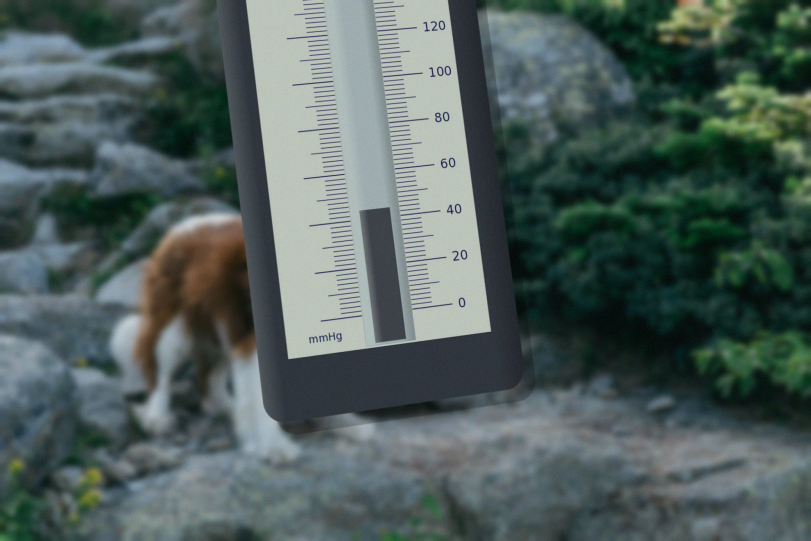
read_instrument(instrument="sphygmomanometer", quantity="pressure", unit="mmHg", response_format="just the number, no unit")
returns 44
